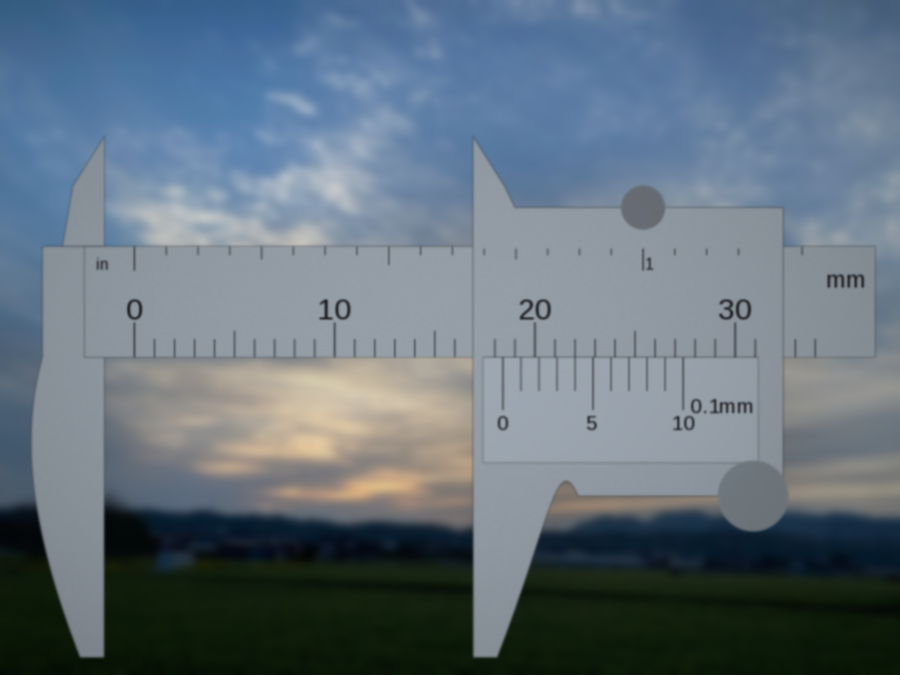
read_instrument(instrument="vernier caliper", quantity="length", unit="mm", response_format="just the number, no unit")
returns 18.4
